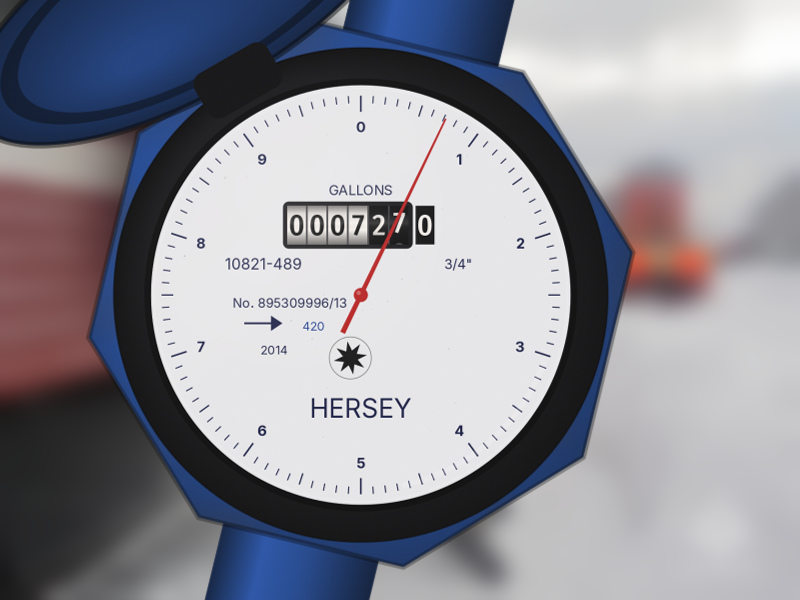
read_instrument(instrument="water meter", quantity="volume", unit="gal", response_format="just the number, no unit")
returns 7270.7
